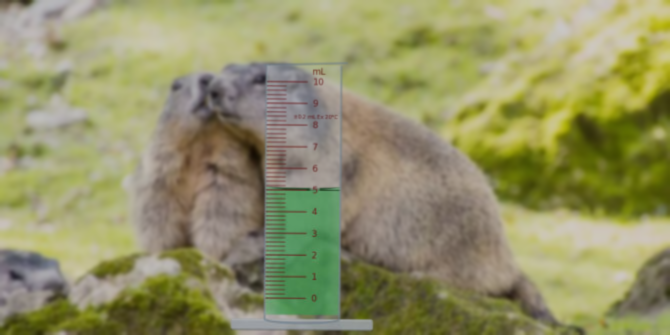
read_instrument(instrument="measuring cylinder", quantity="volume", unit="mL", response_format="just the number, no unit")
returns 5
